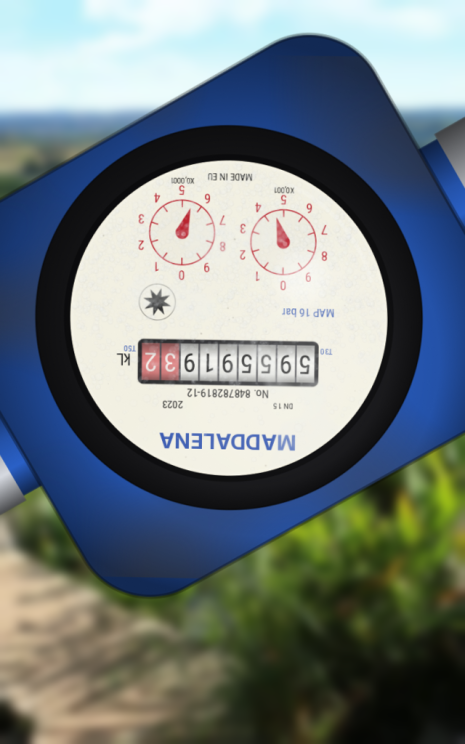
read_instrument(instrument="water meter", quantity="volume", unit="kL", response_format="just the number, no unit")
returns 5955919.3245
